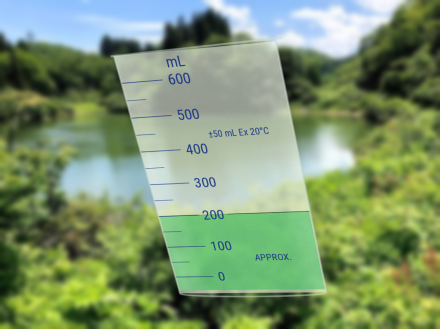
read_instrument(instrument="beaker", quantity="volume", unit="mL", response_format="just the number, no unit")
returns 200
